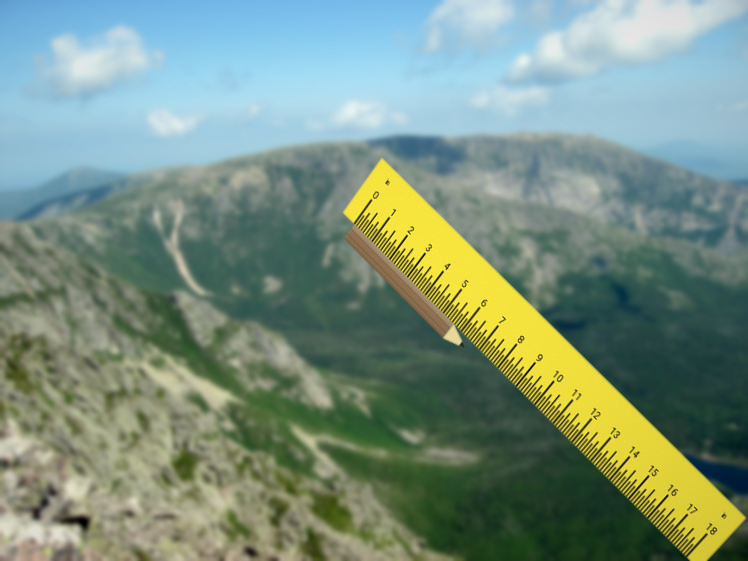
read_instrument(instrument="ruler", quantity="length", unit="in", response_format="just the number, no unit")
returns 6.5
